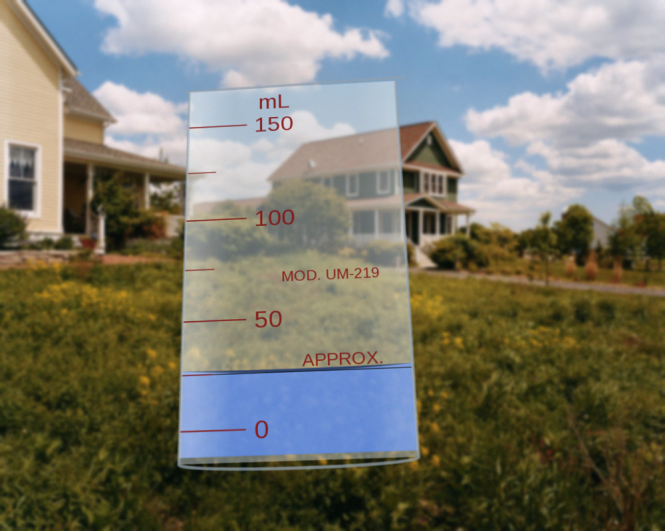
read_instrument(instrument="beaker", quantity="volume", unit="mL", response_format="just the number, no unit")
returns 25
